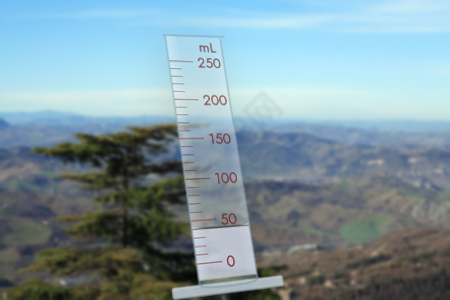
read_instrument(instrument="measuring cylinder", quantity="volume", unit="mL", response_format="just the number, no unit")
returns 40
